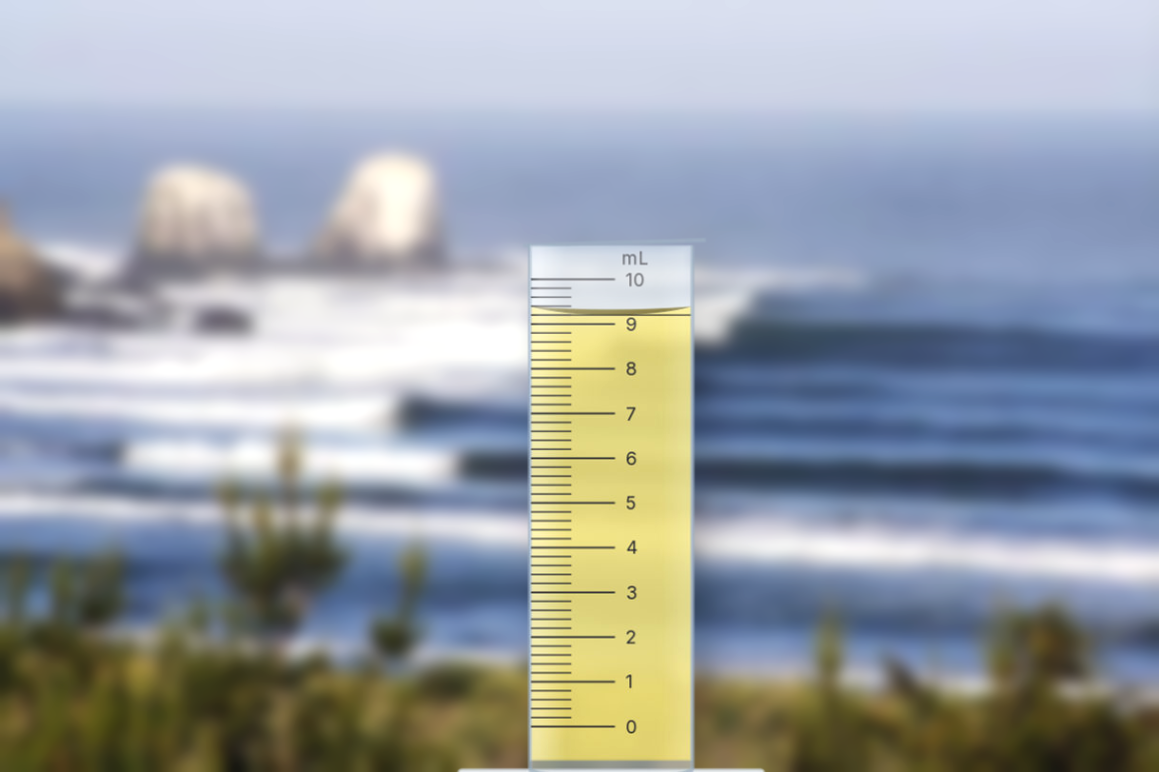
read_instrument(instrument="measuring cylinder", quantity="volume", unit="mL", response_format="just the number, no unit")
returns 9.2
